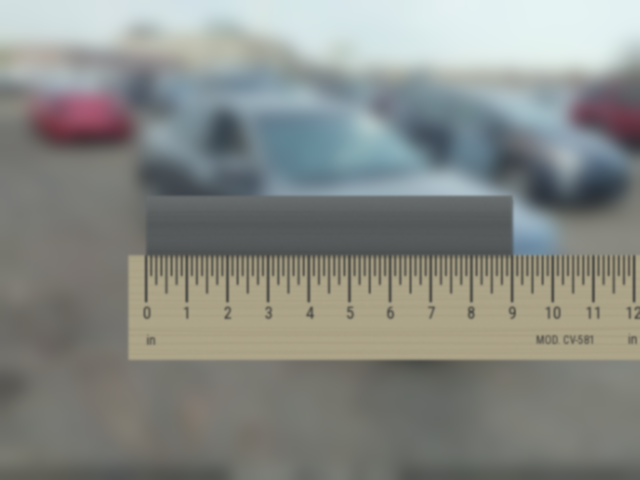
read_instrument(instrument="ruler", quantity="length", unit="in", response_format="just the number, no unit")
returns 9
